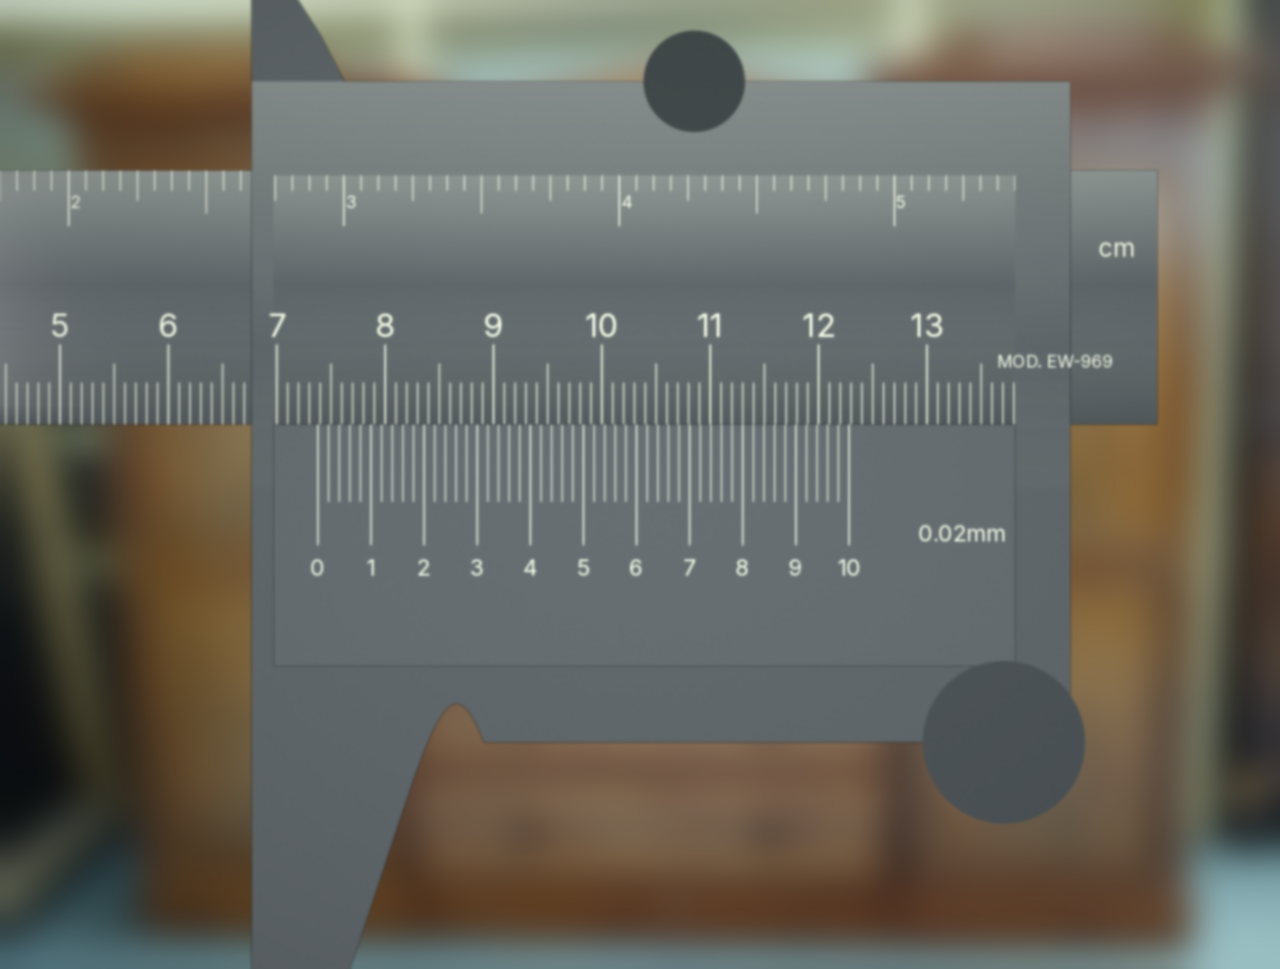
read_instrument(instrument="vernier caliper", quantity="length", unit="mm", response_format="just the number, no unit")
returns 73.8
